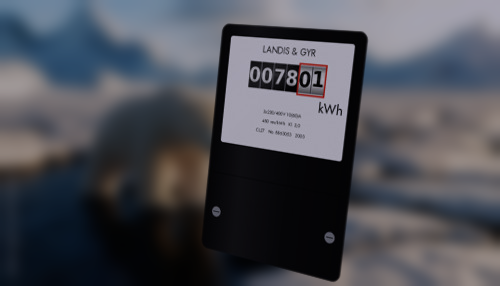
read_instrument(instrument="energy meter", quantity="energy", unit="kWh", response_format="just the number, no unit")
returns 78.01
